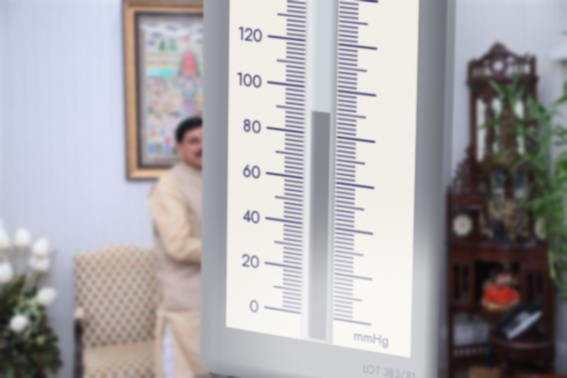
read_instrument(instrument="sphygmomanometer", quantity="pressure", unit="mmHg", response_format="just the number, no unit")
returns 90
